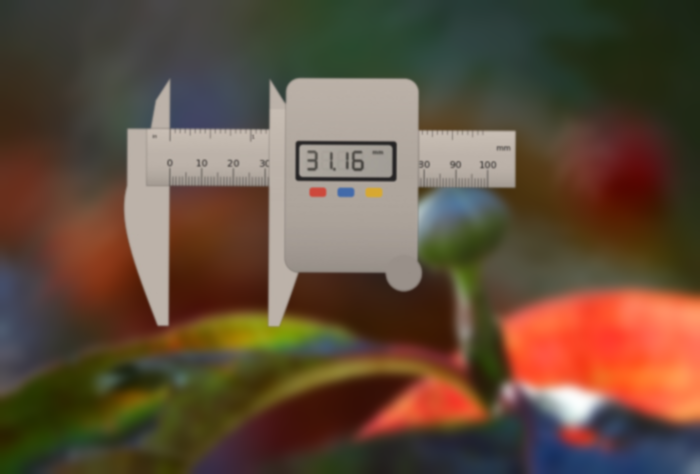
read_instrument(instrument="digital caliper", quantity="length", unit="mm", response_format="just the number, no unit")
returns 31.16
